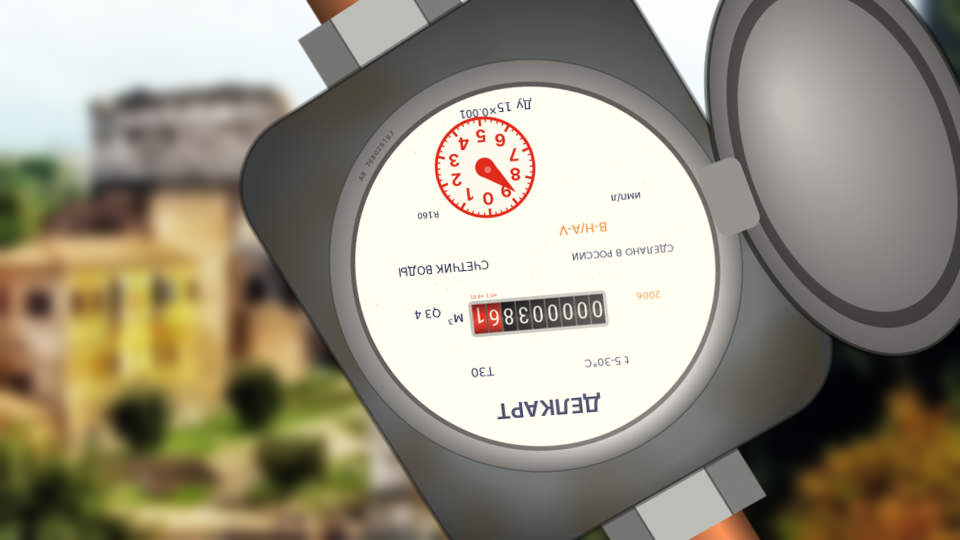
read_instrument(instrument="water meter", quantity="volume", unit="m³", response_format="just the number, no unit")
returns 38.608
